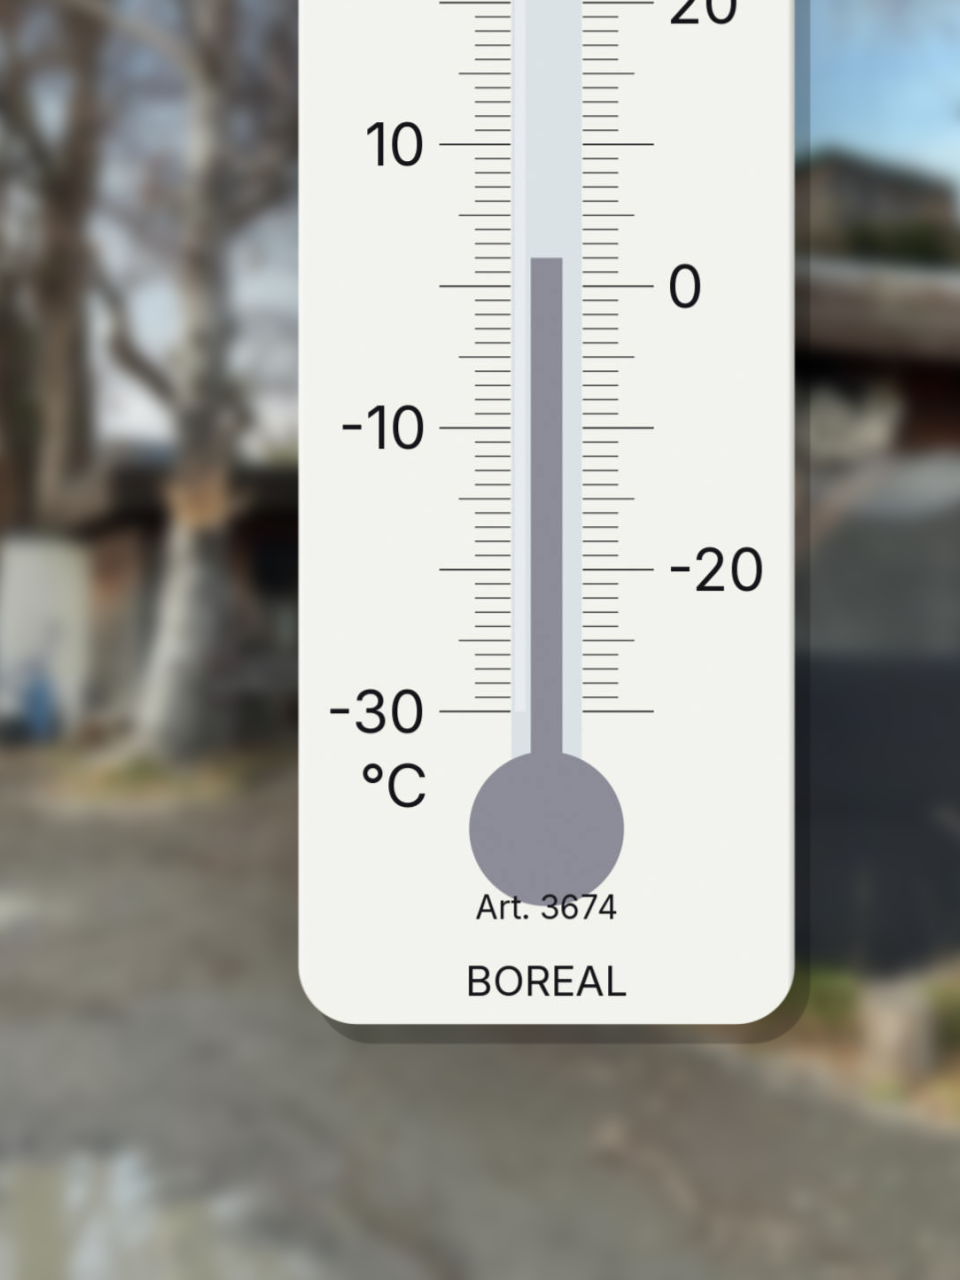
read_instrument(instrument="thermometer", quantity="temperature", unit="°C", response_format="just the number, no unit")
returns 2
